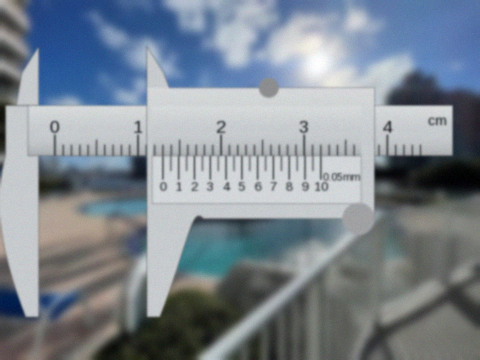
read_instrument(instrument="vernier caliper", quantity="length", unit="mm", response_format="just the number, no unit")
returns 13.0
